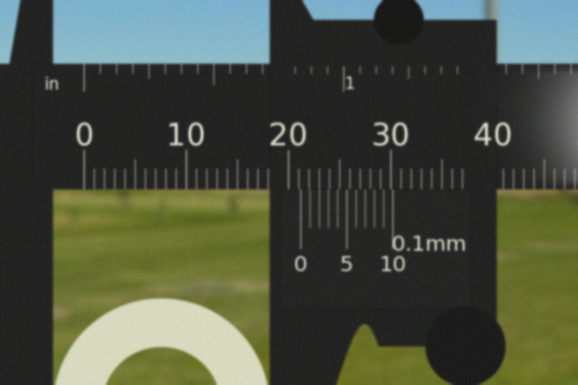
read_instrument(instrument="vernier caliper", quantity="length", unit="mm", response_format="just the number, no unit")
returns 21.2
